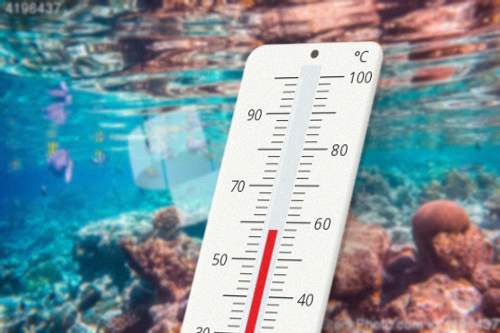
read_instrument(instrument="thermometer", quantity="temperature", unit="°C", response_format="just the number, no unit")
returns 58
